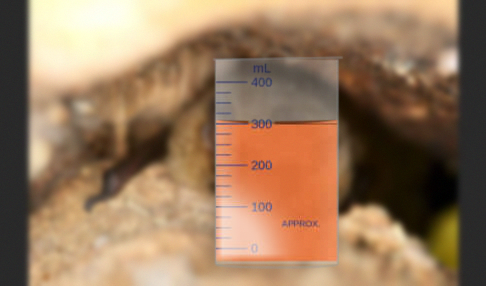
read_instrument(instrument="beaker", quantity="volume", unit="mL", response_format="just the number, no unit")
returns 300
